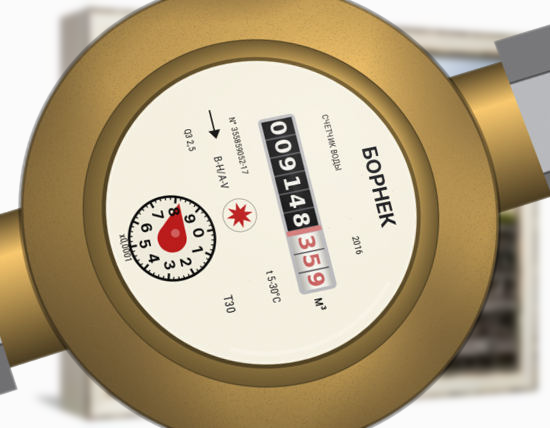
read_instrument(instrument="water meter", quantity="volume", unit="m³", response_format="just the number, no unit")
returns 9148.3598
